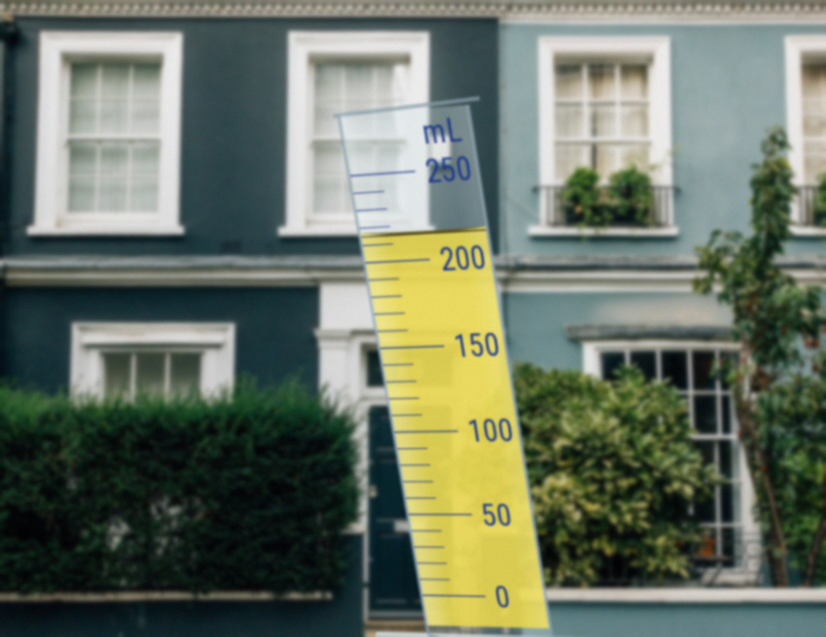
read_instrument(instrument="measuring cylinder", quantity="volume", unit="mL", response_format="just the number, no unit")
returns 215
